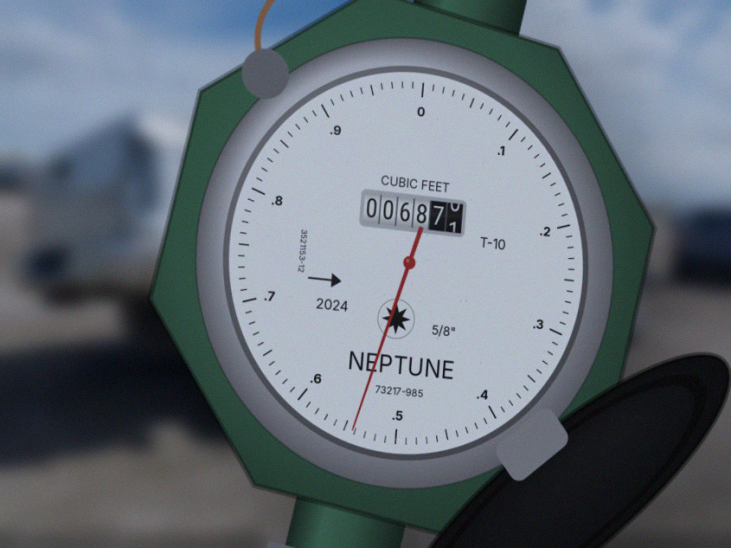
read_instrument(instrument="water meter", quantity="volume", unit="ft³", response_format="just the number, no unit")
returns 6870.54
